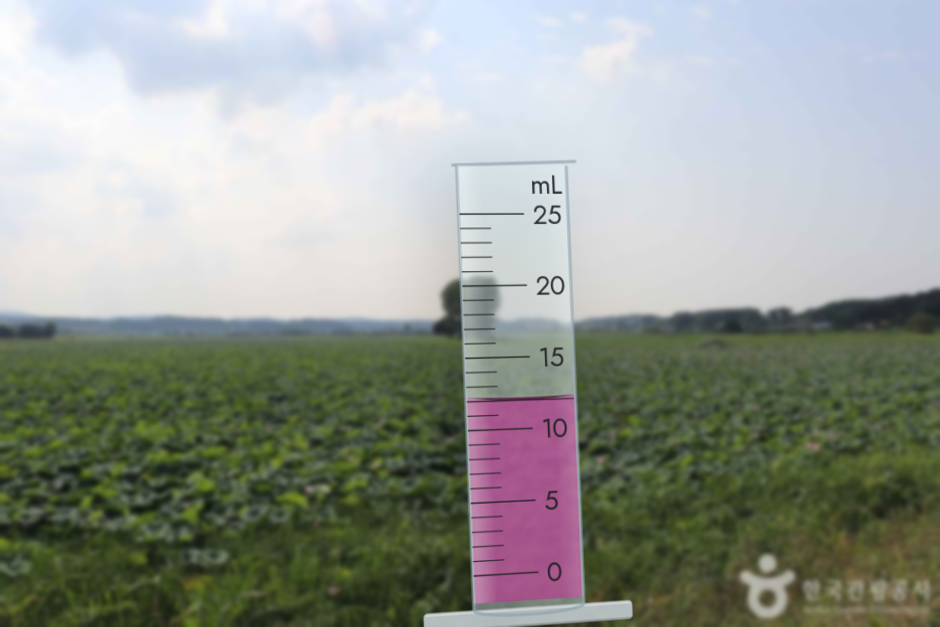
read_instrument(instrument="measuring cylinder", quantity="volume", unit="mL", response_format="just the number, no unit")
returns 12
